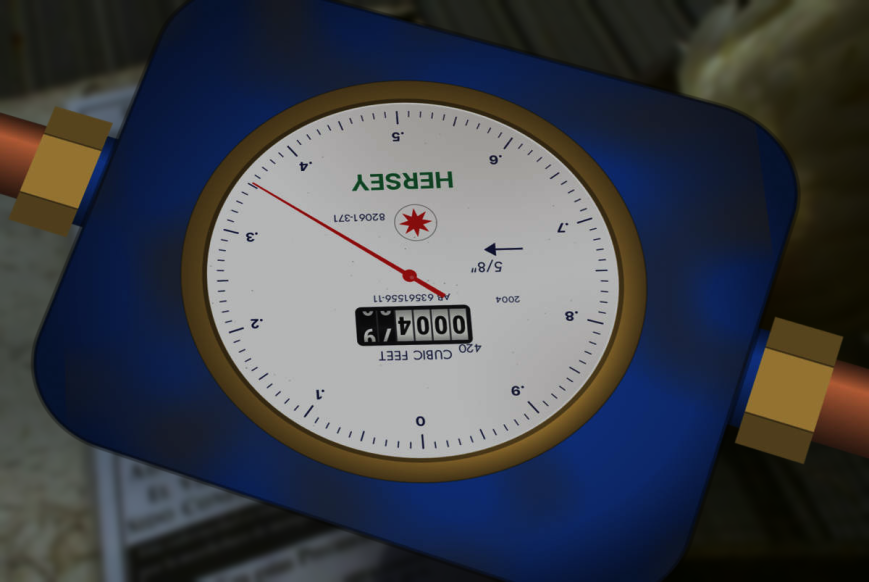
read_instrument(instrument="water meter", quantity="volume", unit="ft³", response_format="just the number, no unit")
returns 479.35
